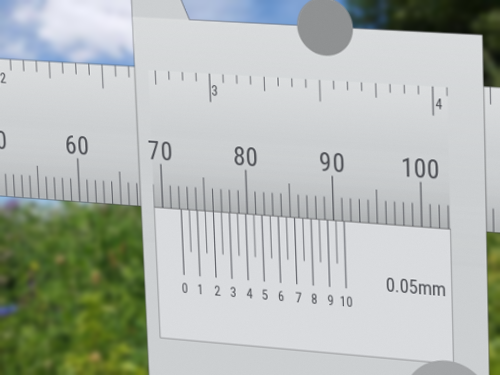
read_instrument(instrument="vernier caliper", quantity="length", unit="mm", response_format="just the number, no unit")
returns 72.2
